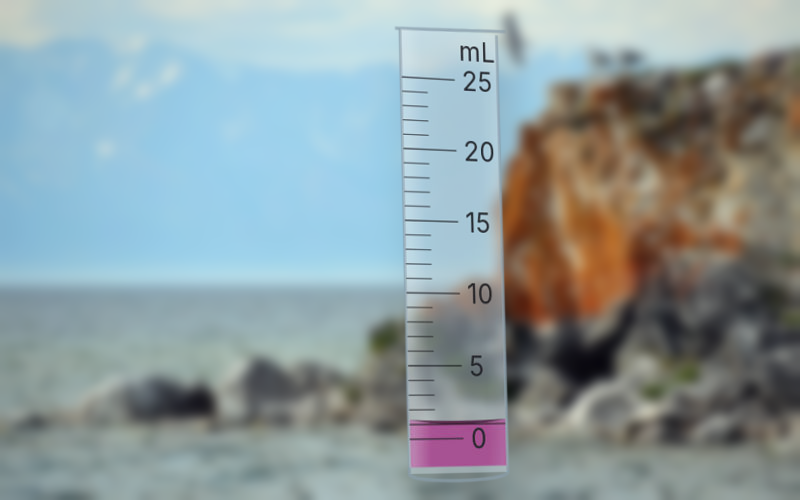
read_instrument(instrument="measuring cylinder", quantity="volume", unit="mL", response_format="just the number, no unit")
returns 1
